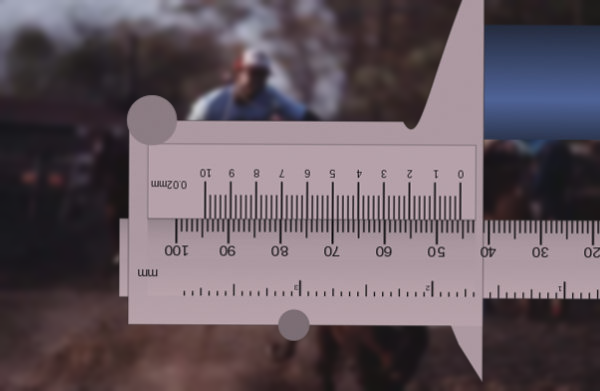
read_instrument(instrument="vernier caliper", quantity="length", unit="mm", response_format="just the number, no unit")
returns 45.5
